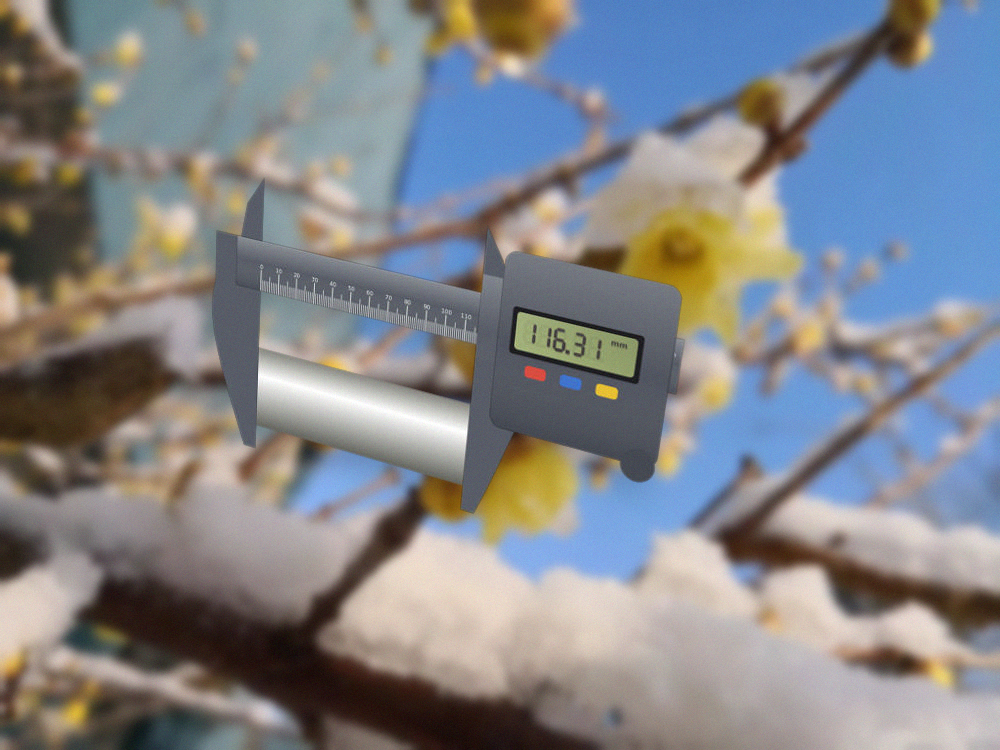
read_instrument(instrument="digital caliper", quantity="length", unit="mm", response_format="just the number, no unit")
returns 116.31
